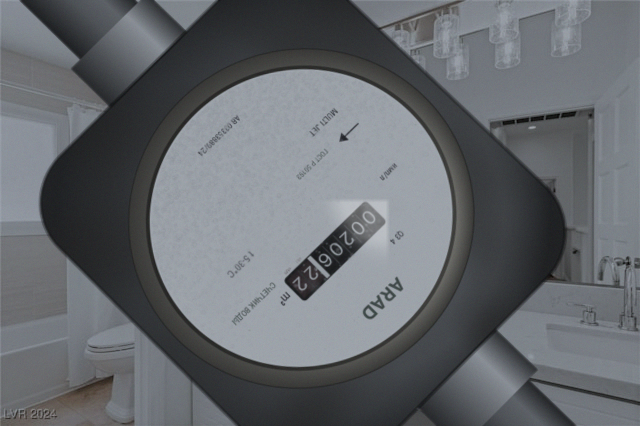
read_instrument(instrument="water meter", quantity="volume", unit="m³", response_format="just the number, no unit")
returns 206.22
